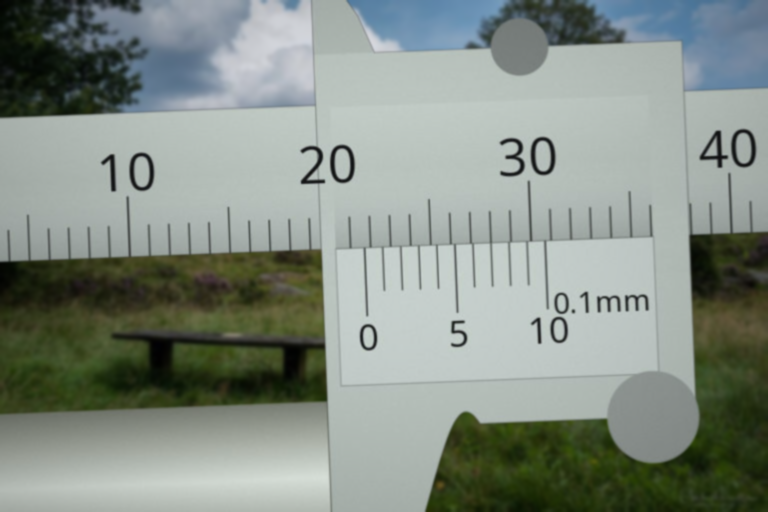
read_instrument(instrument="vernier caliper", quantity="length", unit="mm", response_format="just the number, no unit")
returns 21.7
